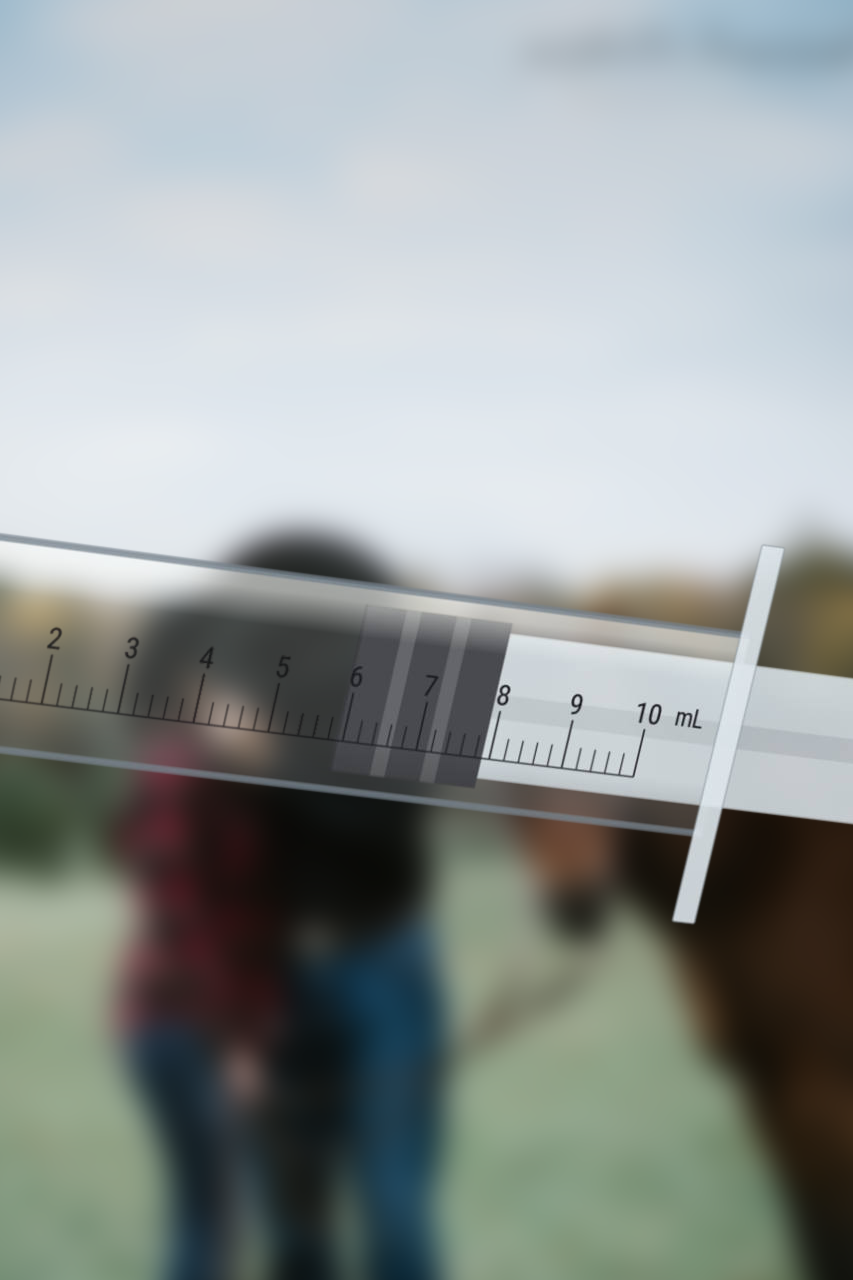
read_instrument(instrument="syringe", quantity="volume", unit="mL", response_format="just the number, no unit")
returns 5.9
